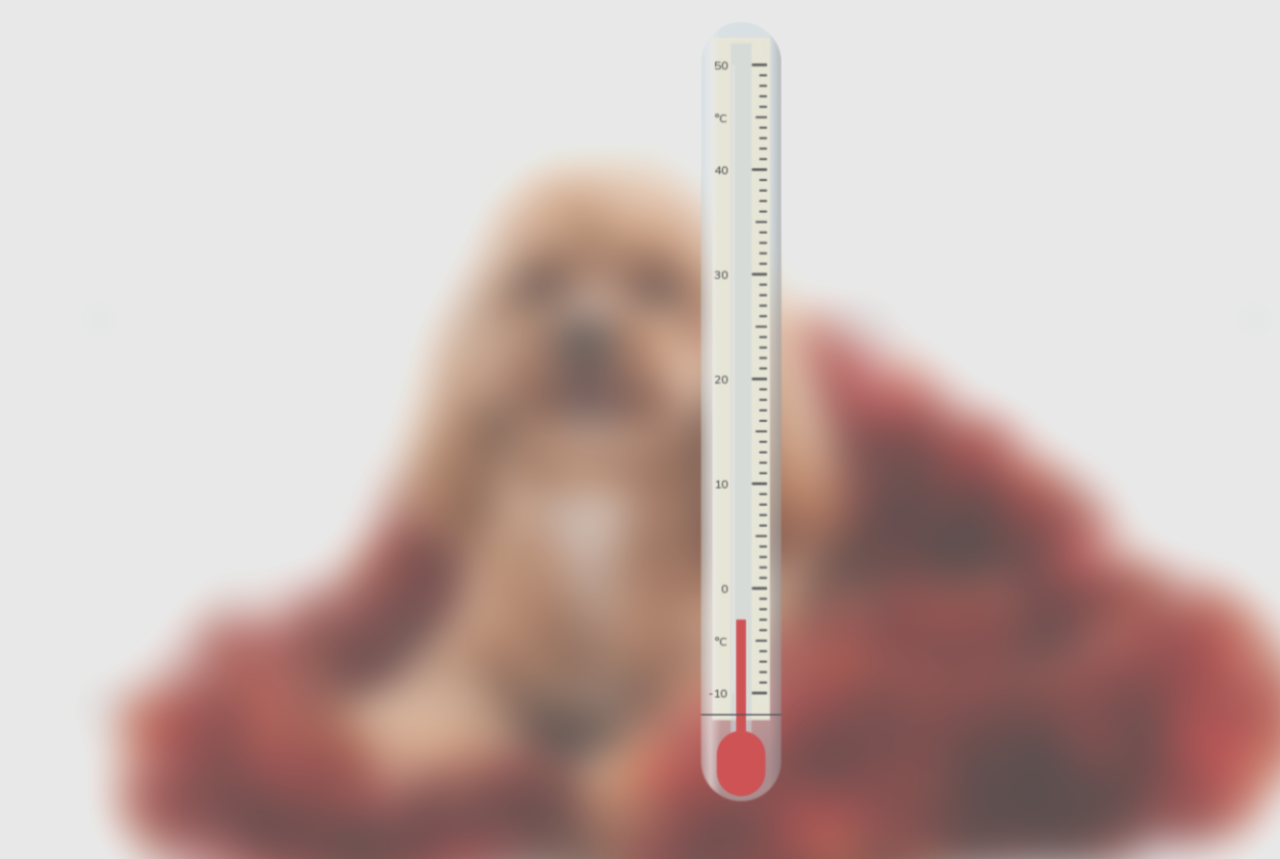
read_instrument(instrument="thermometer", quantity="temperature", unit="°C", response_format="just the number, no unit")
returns -3
